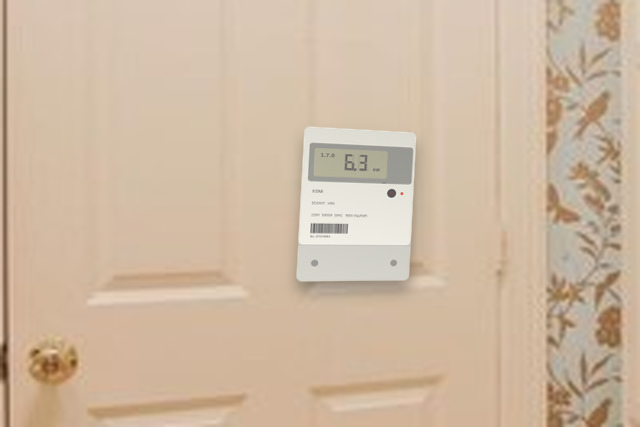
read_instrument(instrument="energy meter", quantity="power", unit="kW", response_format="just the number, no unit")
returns 6.3
